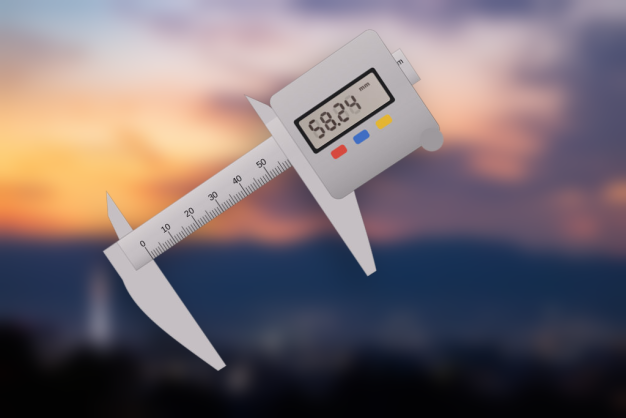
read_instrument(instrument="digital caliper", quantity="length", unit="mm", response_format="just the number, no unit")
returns 58.24
